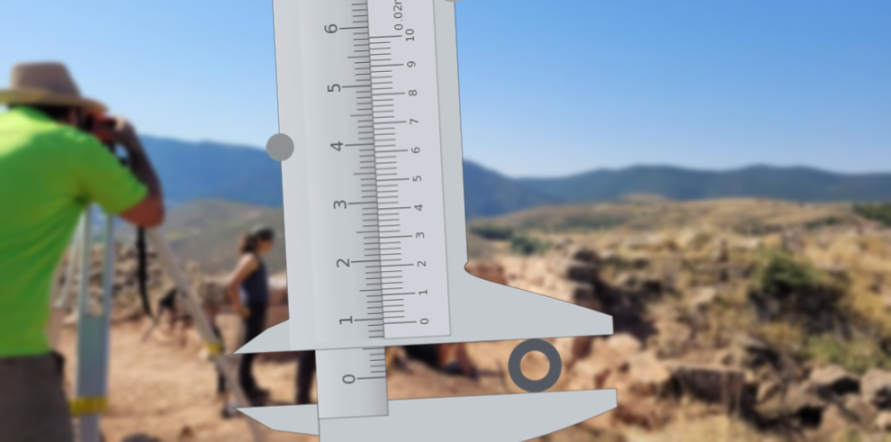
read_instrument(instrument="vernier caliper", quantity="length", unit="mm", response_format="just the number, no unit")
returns 9.2
